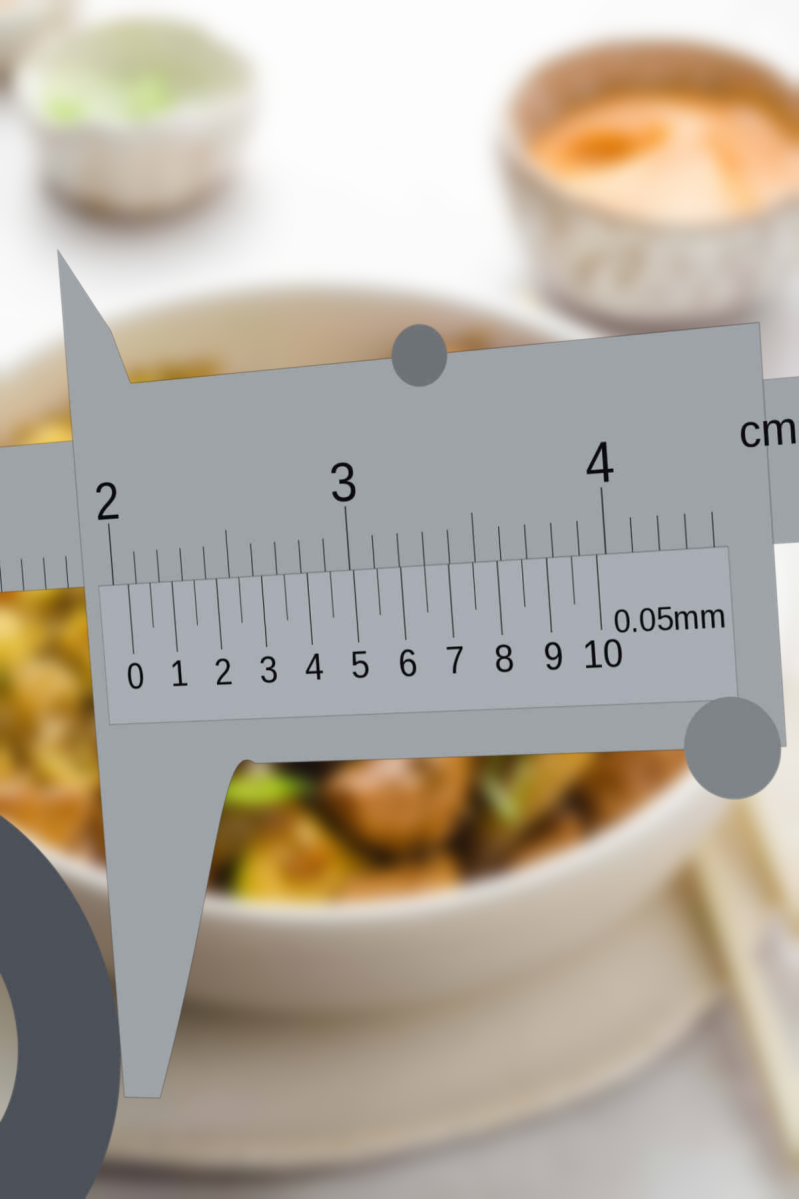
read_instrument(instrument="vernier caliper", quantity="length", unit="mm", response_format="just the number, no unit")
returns 20.65
